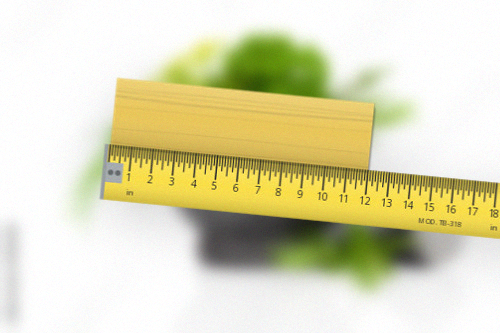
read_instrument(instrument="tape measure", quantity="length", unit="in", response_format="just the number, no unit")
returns 12
